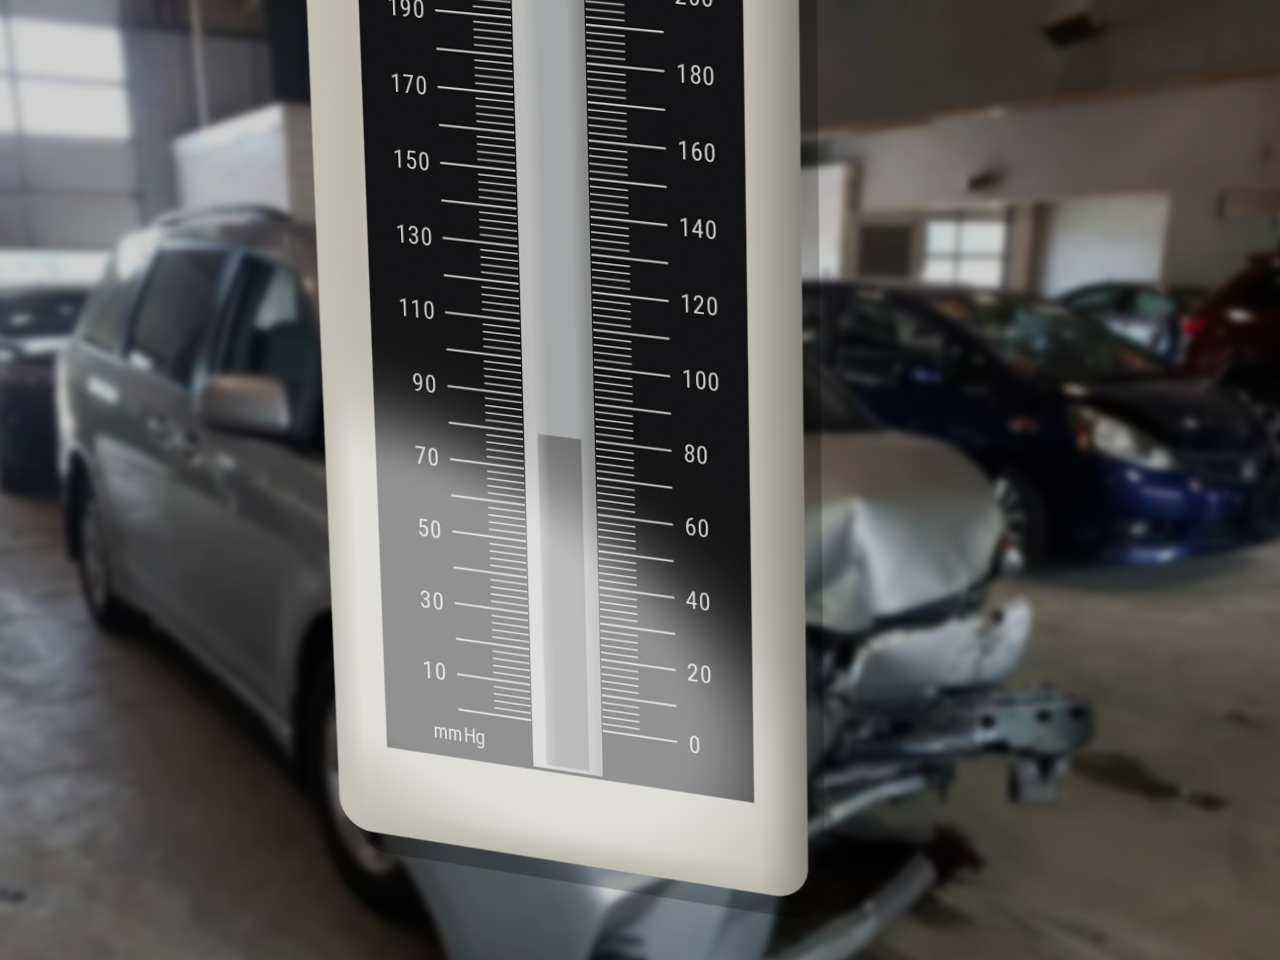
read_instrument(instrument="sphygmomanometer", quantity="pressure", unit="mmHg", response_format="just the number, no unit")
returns 80
